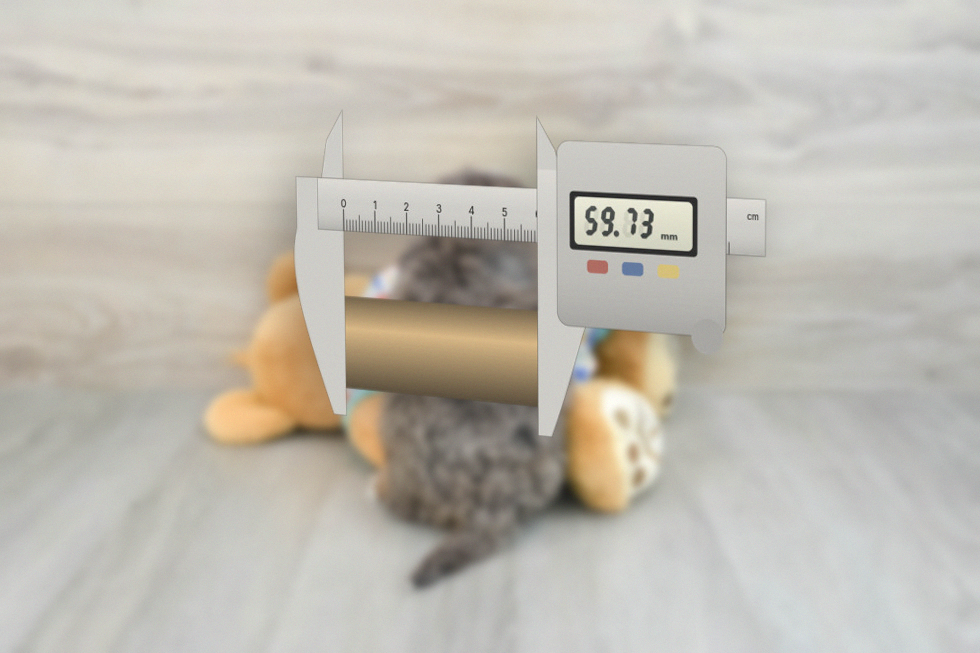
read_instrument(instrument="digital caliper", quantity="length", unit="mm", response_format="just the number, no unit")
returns 59.73
